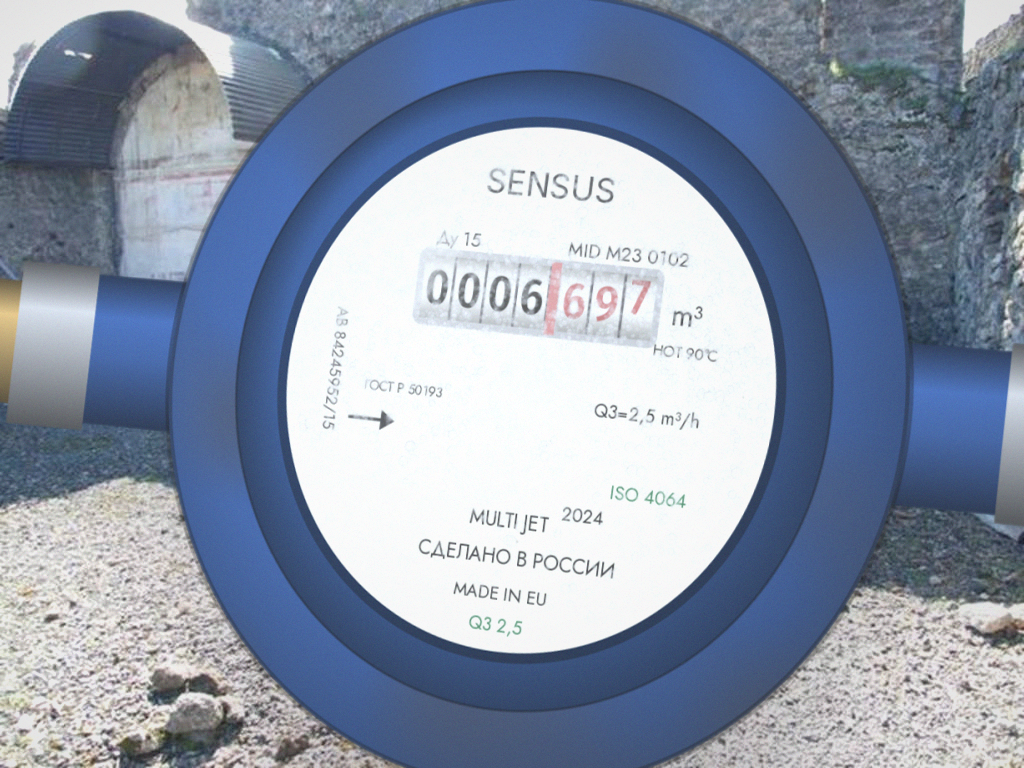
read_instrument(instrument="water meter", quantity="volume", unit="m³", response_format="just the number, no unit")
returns 6.697
